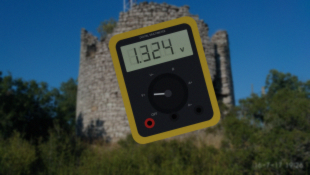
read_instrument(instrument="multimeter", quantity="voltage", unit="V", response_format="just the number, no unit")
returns 1.324
